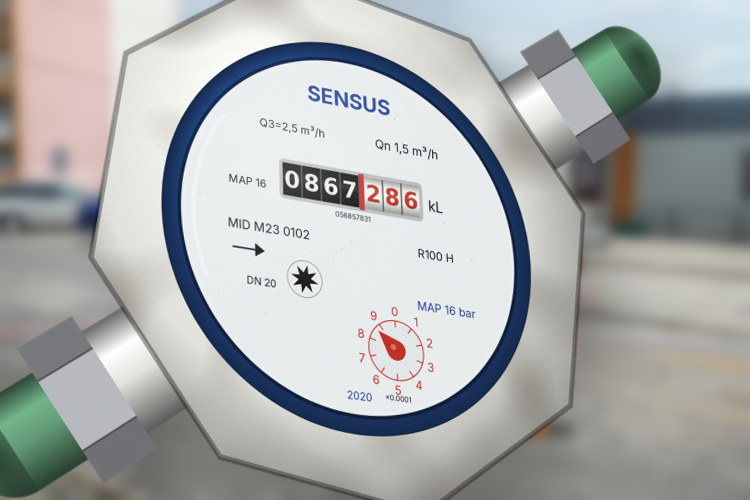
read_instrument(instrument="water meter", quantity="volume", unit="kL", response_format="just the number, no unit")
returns 867.2868
